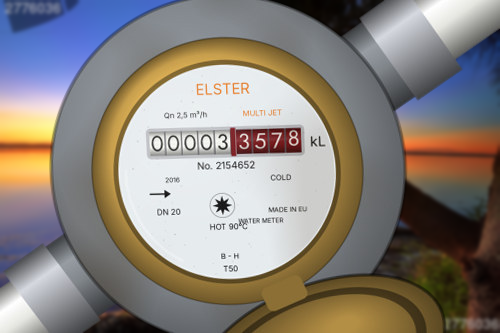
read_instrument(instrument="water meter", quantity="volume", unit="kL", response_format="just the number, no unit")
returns 3.3578
